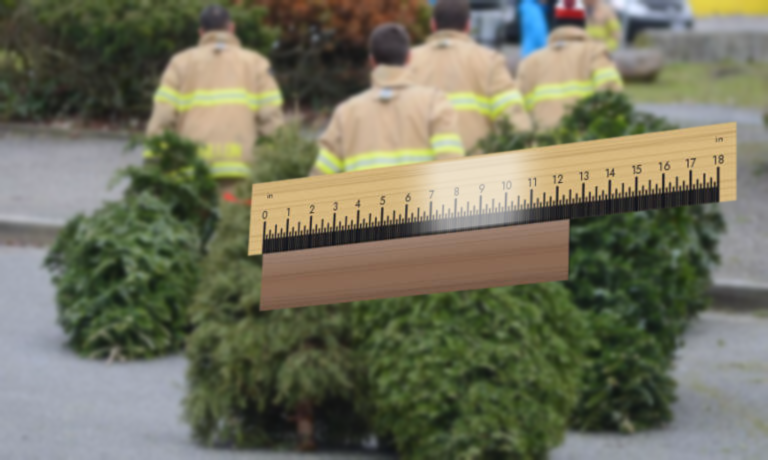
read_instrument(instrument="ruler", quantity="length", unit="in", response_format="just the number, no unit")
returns 12.5
